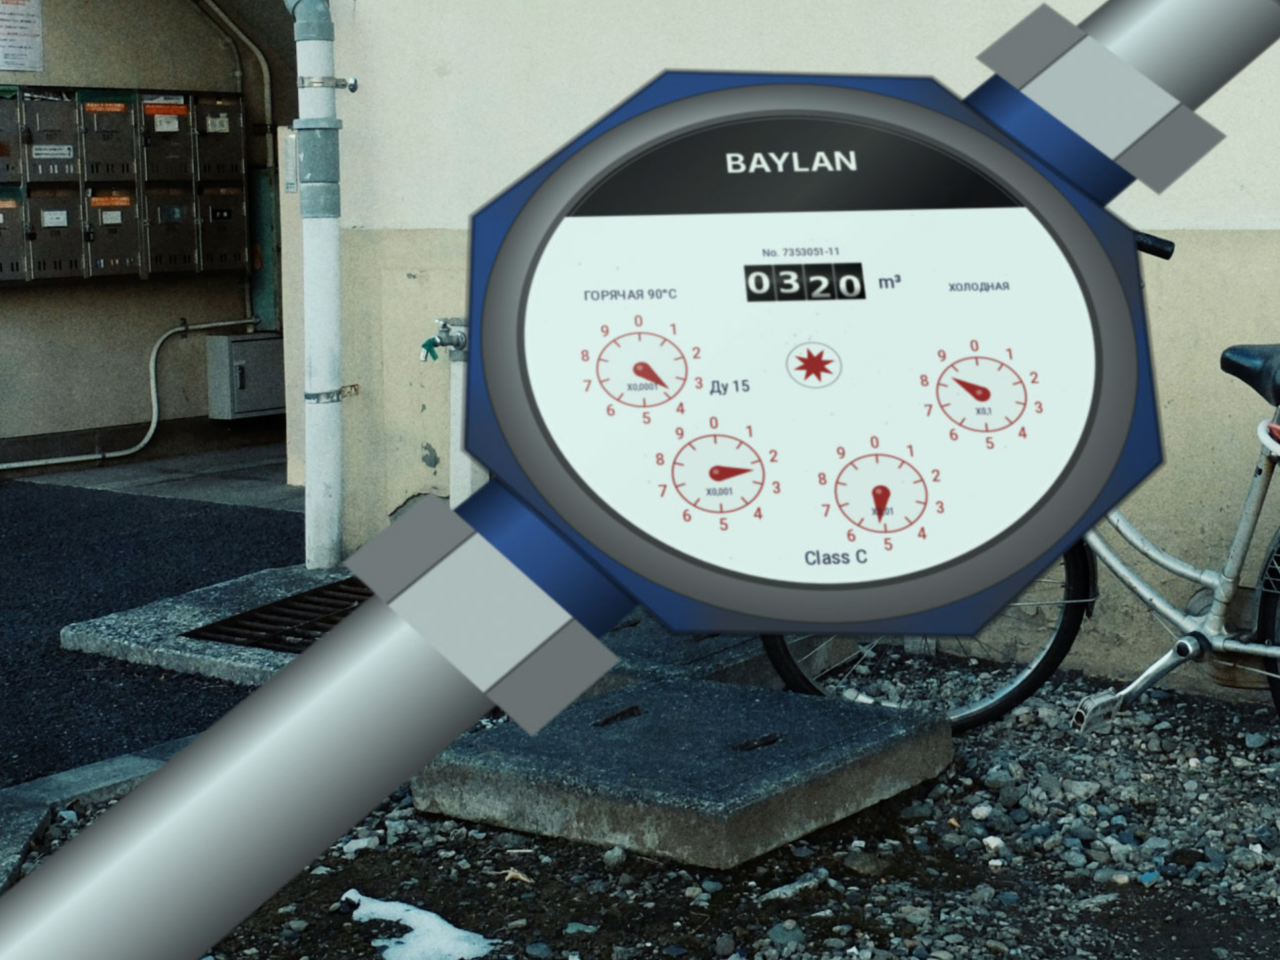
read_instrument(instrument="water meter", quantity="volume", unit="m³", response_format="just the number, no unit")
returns 319.8523
